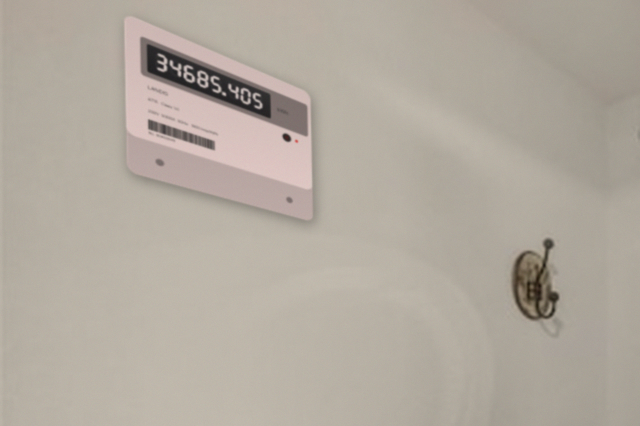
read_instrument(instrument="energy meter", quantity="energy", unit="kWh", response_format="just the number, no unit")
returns 34685.405
